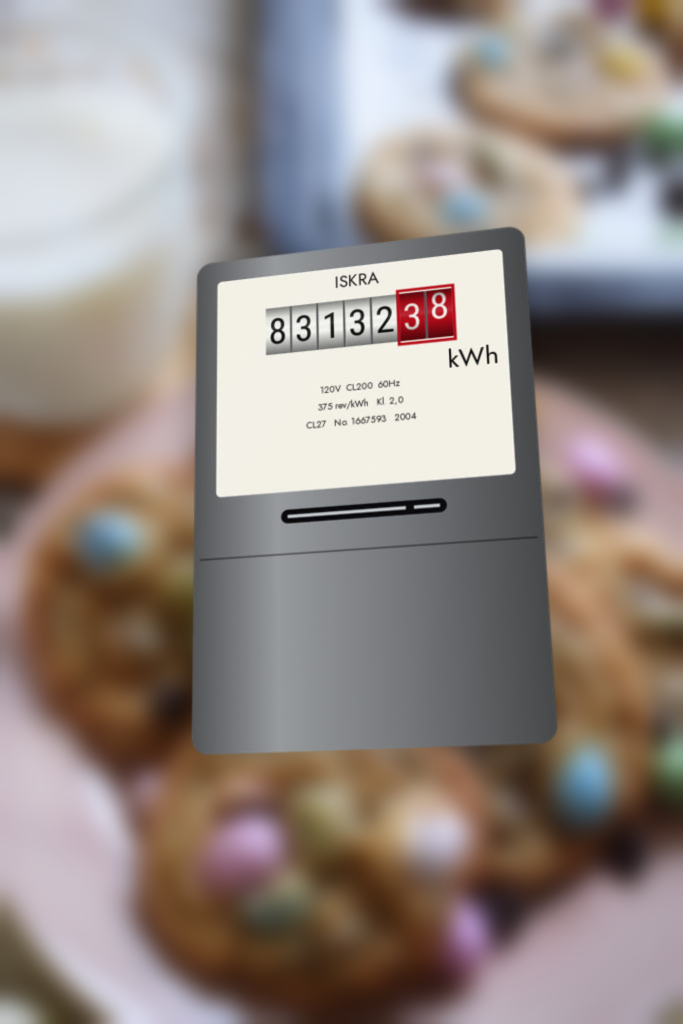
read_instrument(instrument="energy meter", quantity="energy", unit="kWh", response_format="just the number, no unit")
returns 83132.38
